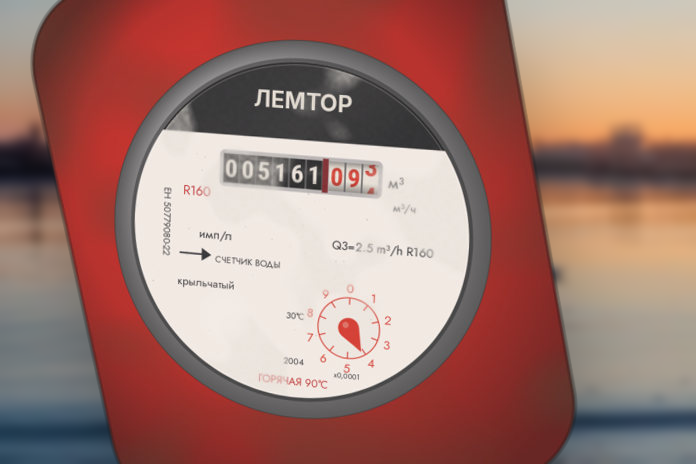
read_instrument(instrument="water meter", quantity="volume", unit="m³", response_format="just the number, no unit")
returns 5161.0934
